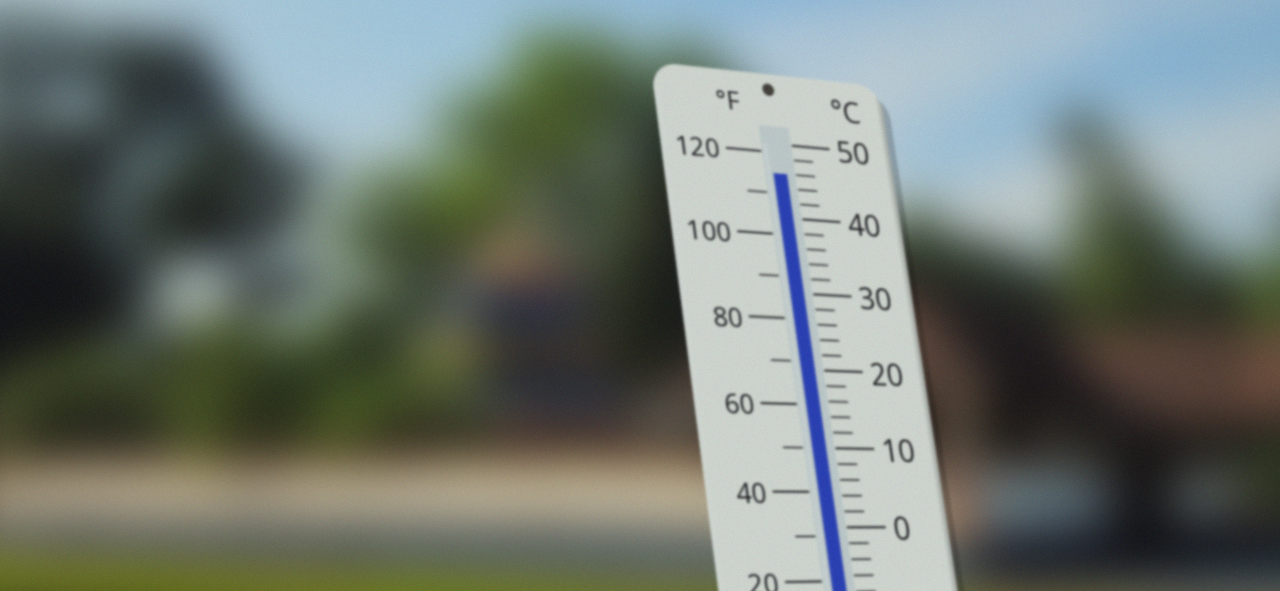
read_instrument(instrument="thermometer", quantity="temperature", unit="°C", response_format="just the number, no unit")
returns 46
